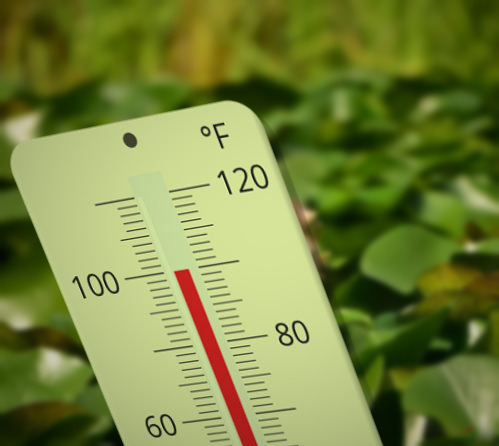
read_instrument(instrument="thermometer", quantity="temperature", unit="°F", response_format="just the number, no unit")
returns 100
